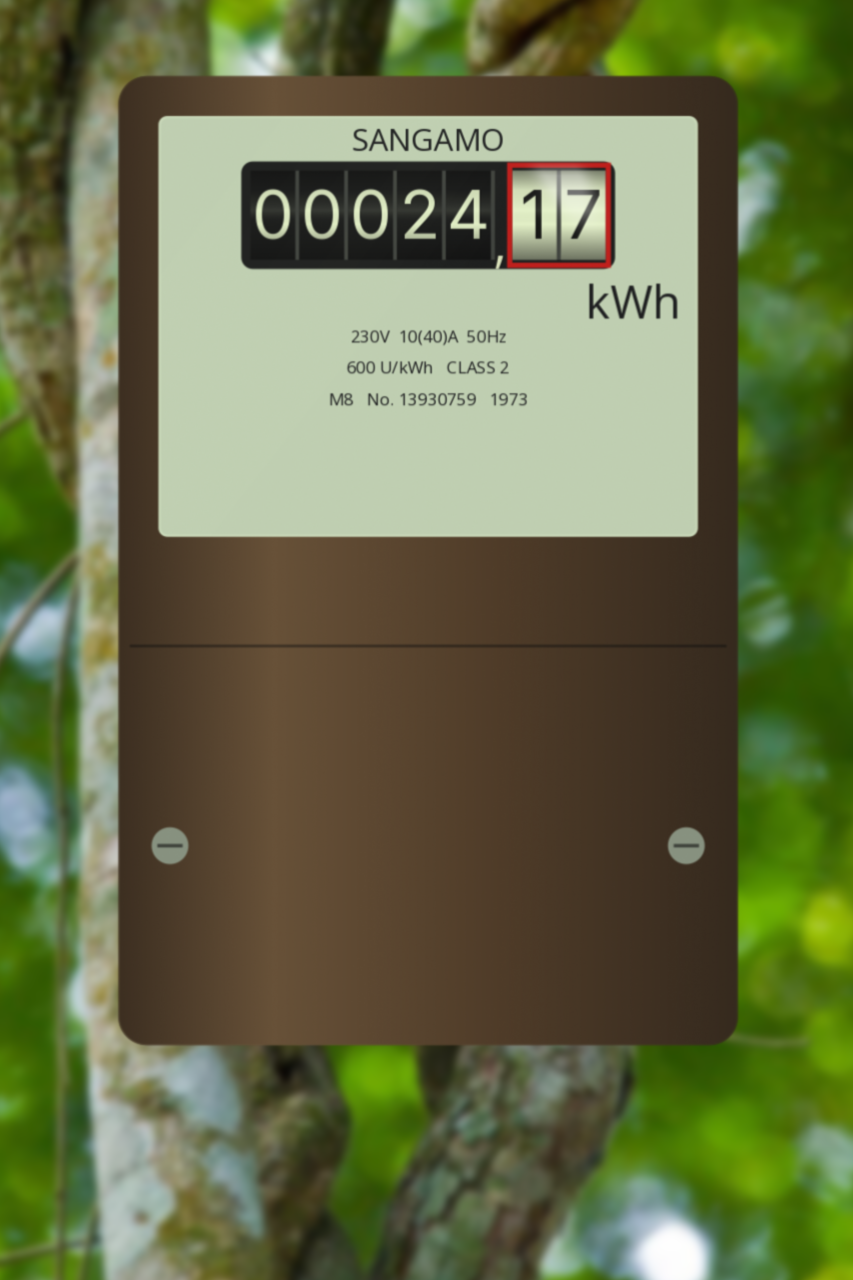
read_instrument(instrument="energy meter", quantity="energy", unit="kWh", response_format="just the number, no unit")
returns 24.17
